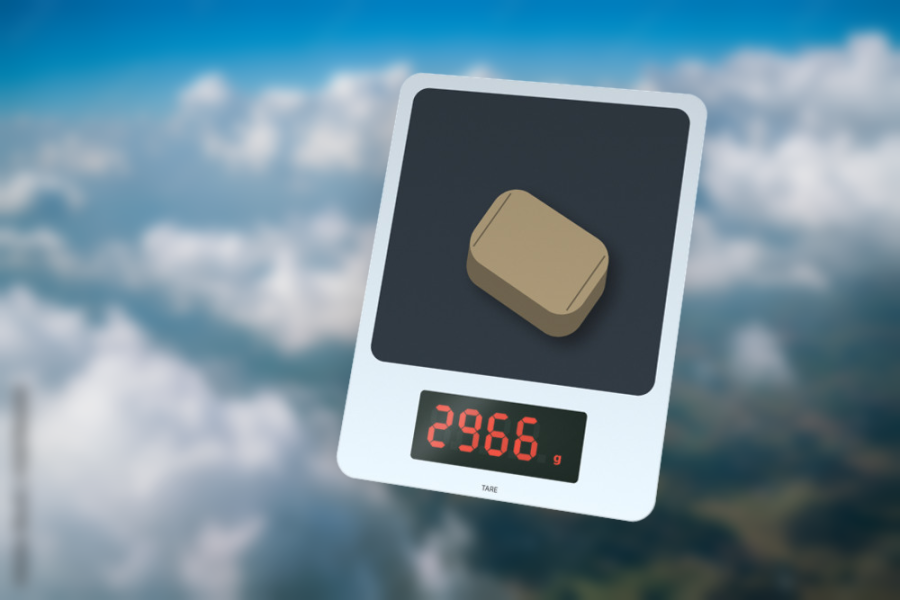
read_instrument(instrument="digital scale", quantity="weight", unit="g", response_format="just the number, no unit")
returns 2966
